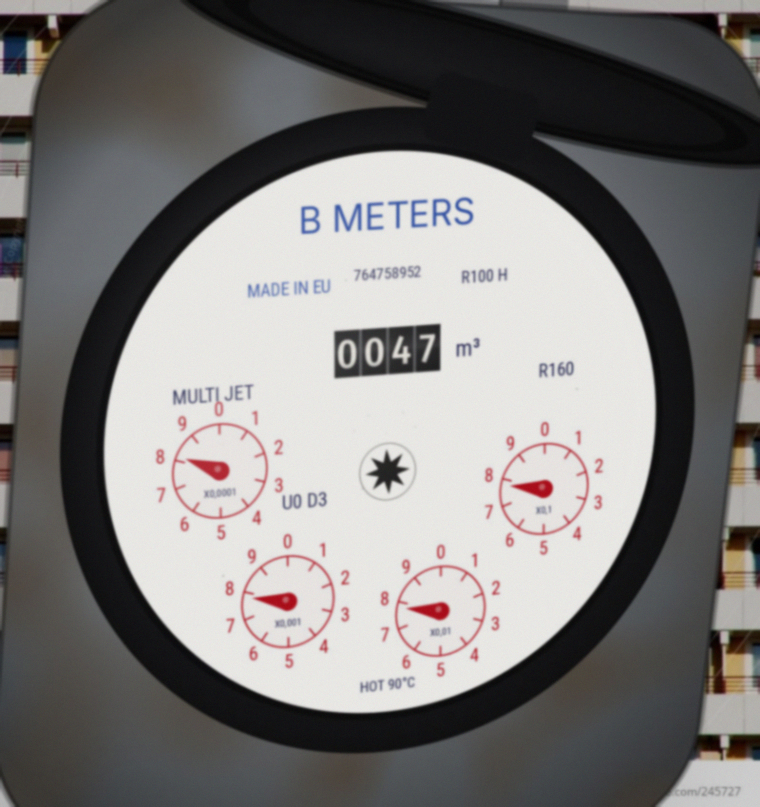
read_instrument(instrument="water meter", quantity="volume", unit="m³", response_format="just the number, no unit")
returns 47.7778
